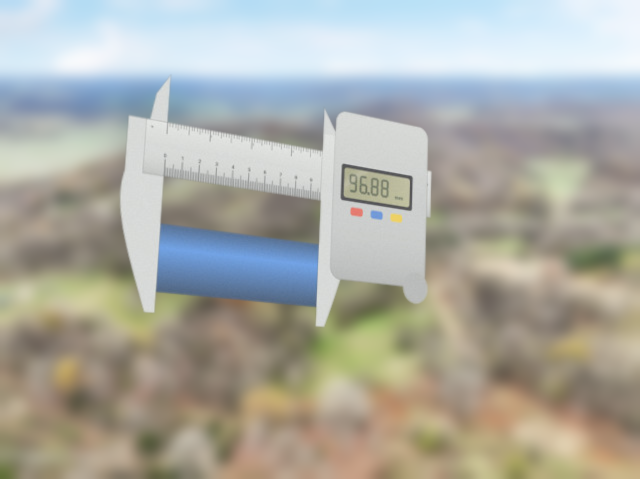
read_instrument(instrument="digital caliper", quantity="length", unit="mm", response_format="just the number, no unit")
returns 96.88
